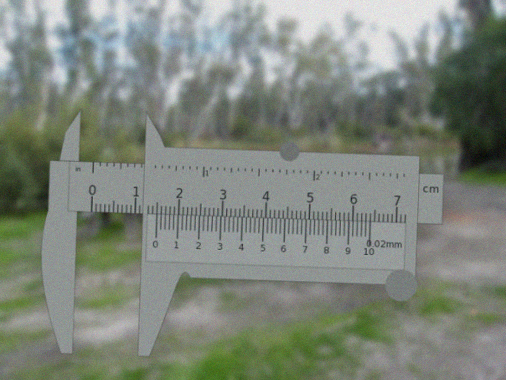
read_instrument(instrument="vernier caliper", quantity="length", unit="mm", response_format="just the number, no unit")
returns 15.0
